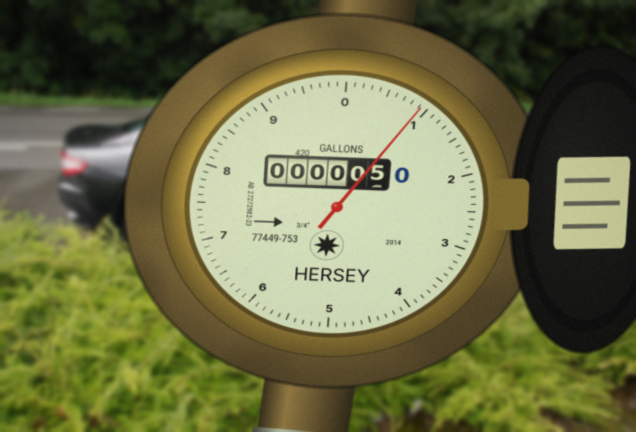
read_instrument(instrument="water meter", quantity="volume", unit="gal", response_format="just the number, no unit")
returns 50.9
